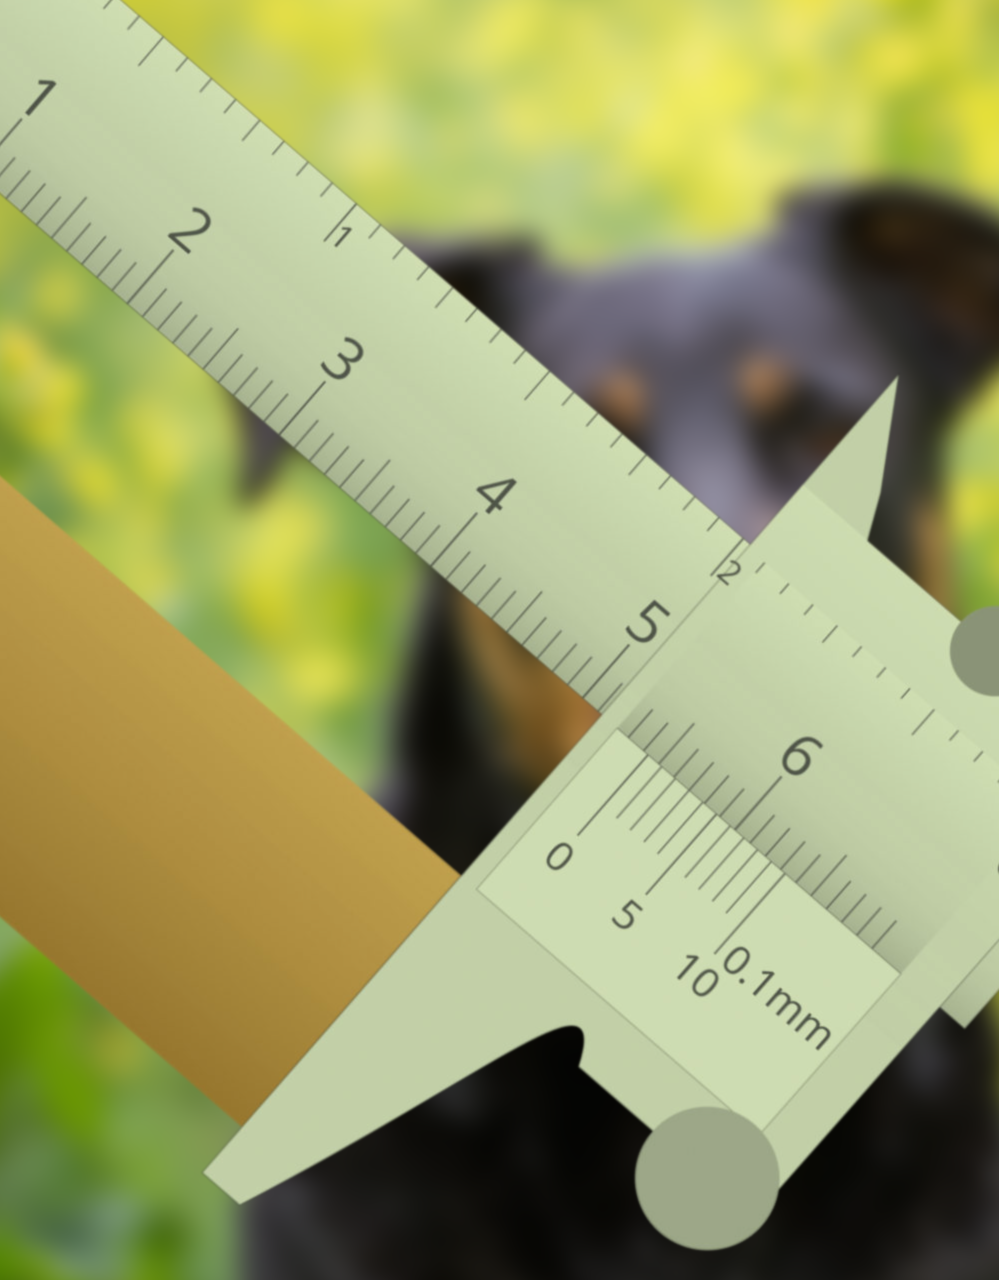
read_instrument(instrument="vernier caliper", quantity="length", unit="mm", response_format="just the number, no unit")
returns 54.3
